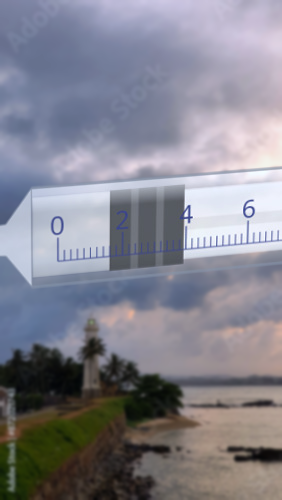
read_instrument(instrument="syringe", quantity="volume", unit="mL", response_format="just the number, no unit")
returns 1.6
